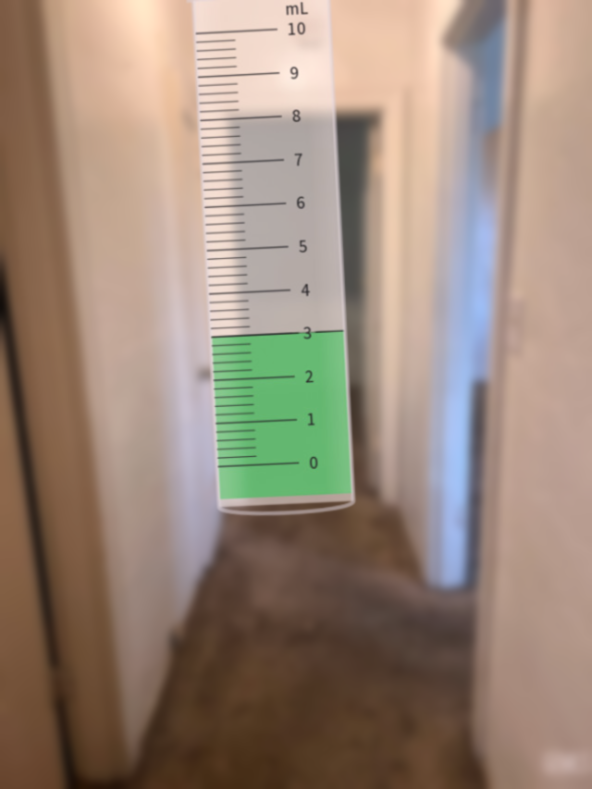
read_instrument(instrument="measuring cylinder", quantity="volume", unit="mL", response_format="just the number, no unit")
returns 3
